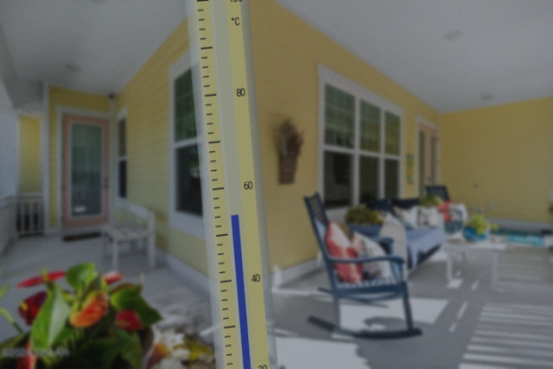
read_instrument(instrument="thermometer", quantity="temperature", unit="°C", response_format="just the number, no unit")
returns 54
